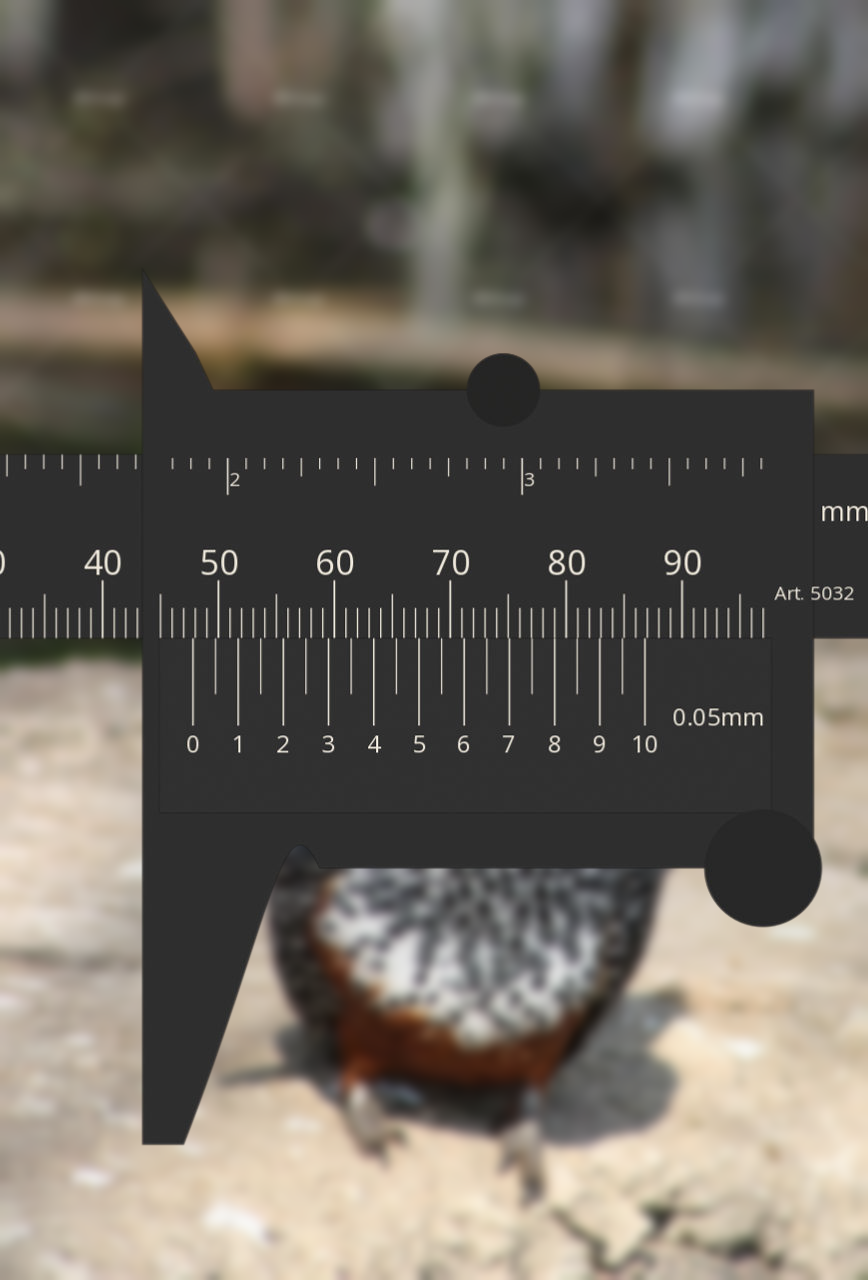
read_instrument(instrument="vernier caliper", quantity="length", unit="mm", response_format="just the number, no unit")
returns 47.8
